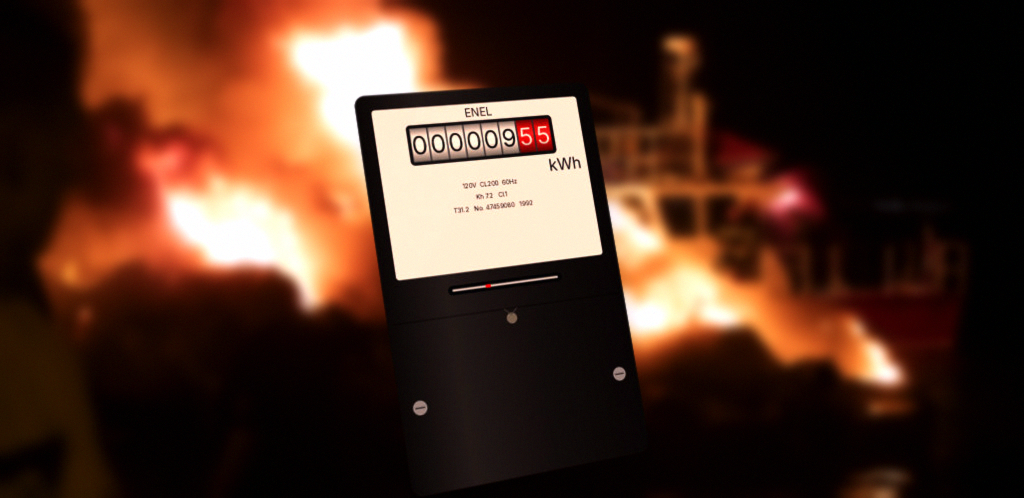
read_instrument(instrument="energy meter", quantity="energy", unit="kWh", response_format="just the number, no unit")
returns 9.55
